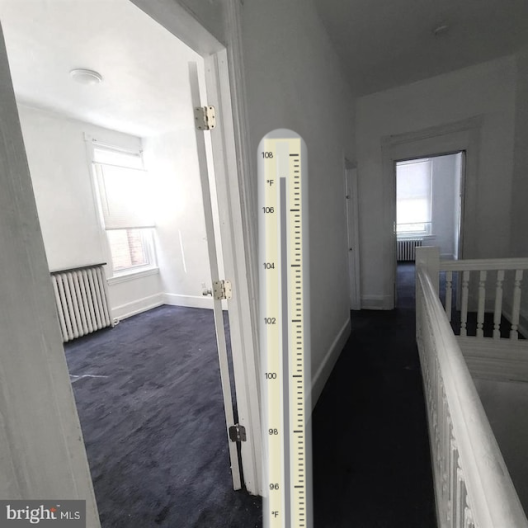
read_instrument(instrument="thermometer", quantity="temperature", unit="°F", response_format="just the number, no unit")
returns 107.2
